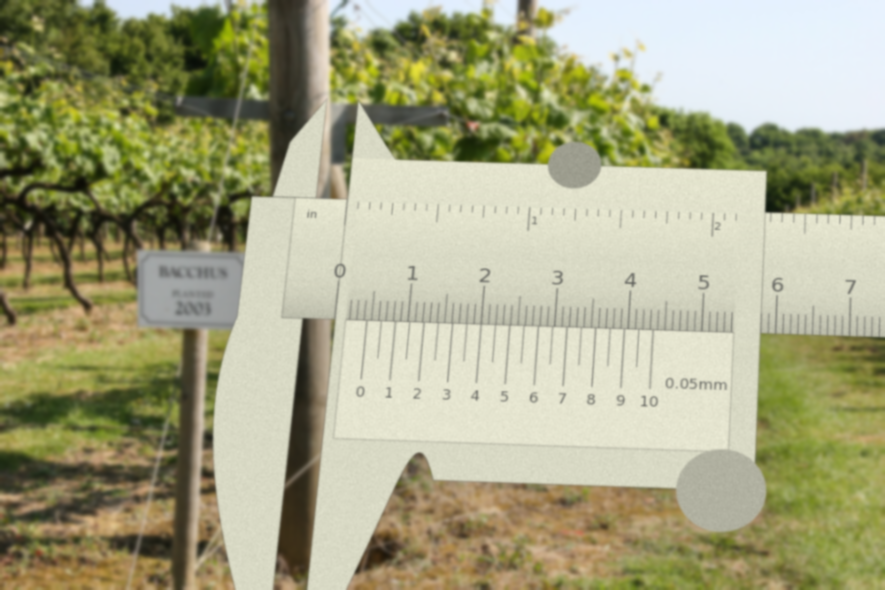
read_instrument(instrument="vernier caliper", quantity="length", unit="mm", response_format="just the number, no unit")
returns 4.4
